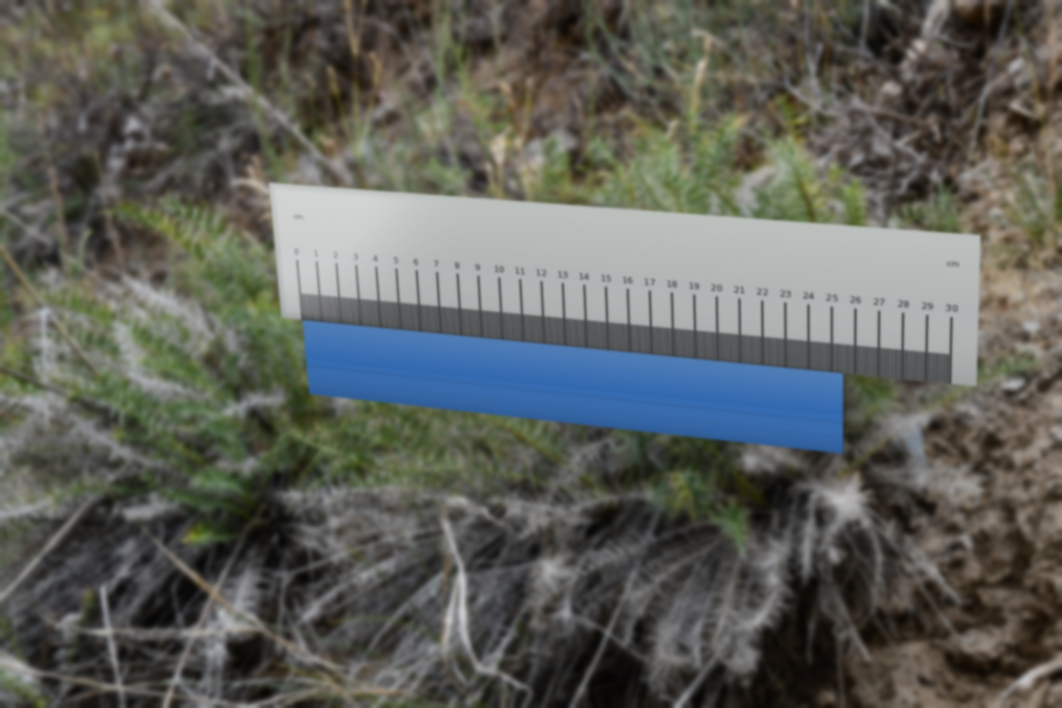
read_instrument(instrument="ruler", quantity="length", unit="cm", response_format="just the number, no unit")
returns 25.5
